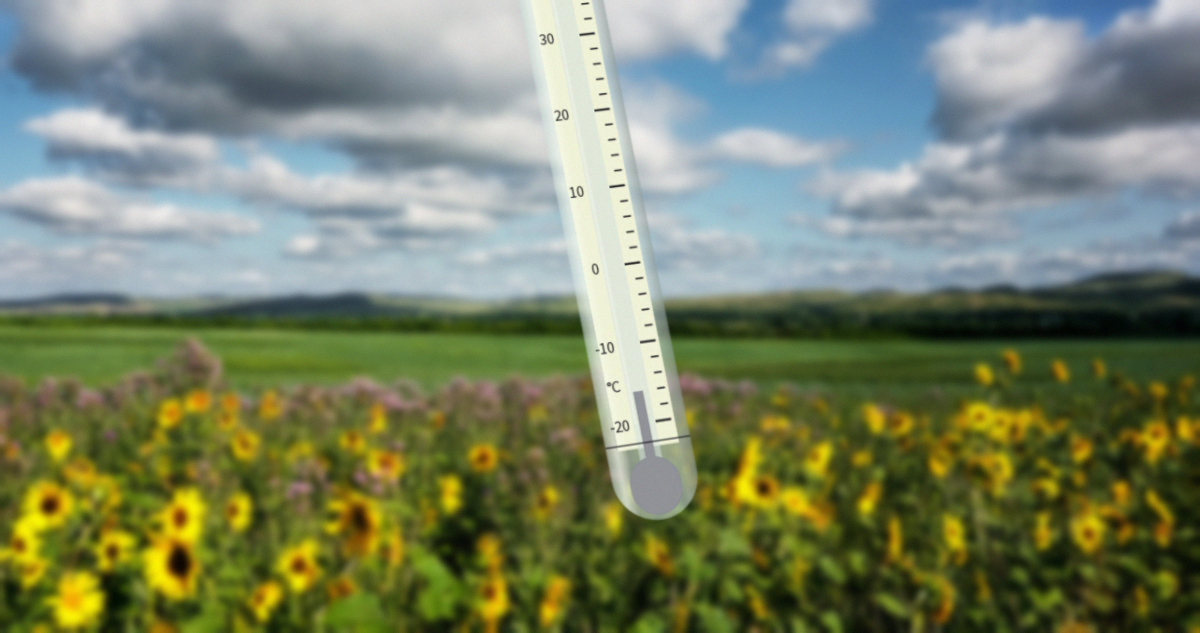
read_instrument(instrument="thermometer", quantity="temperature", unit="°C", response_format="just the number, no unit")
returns -16
